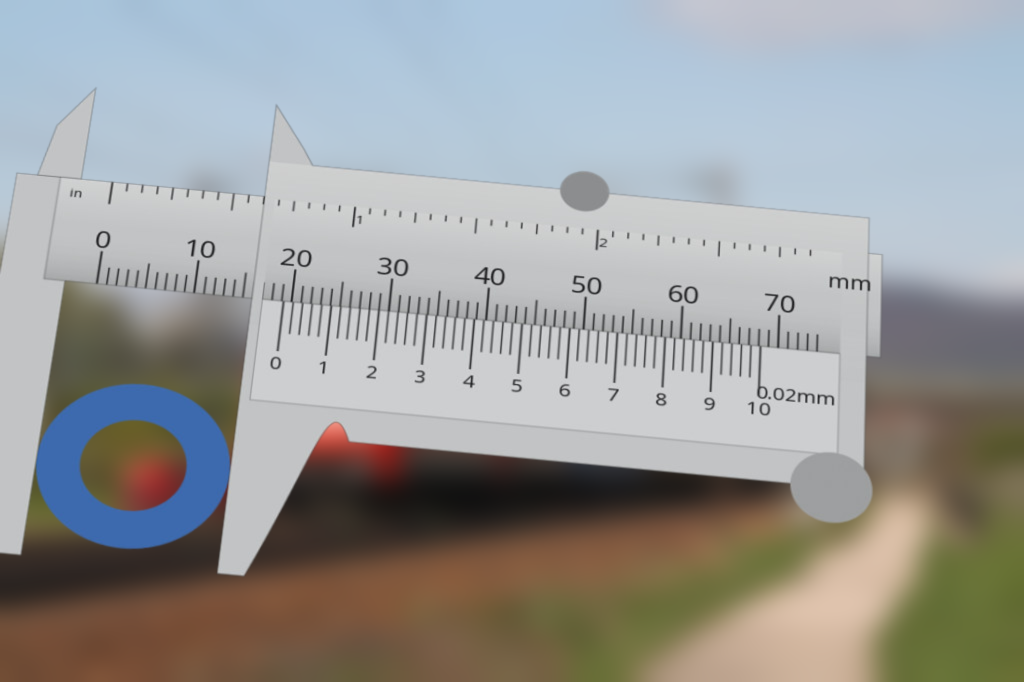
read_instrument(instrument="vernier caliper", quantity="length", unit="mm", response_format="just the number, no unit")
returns 19.2
